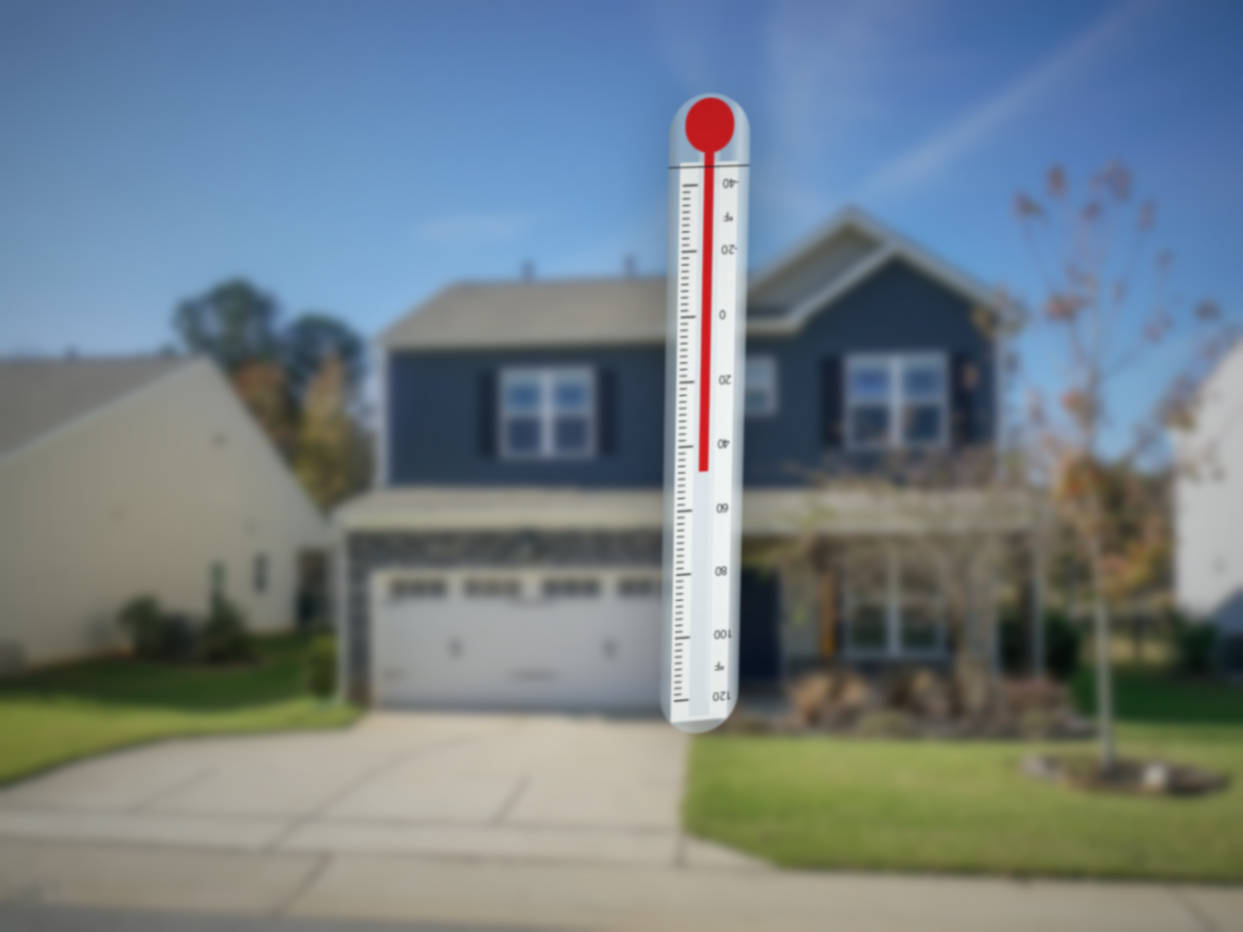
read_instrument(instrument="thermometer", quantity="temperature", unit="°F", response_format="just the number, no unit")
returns 48
